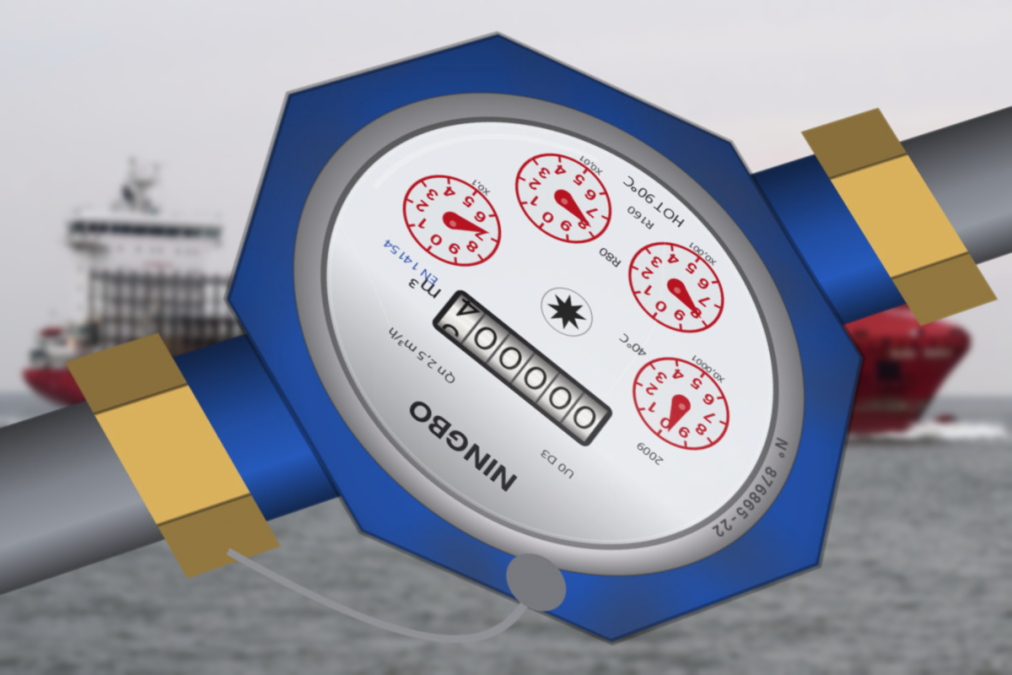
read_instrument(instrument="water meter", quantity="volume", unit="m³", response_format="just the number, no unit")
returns 3.6779
